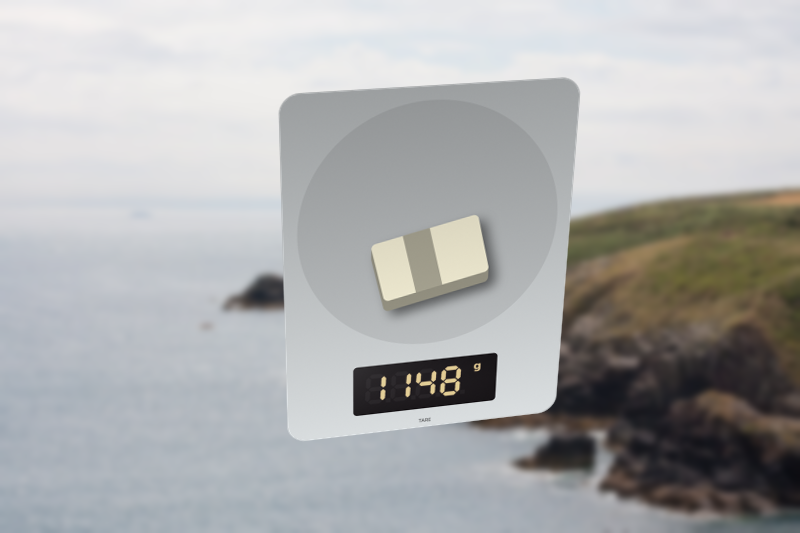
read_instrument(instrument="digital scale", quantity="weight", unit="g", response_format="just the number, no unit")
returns 1148
